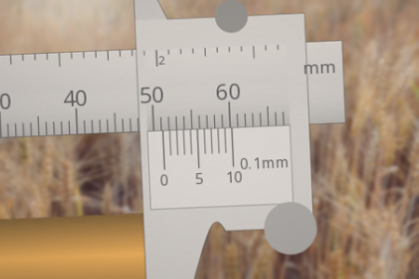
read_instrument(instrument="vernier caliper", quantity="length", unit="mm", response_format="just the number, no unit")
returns 51.2
